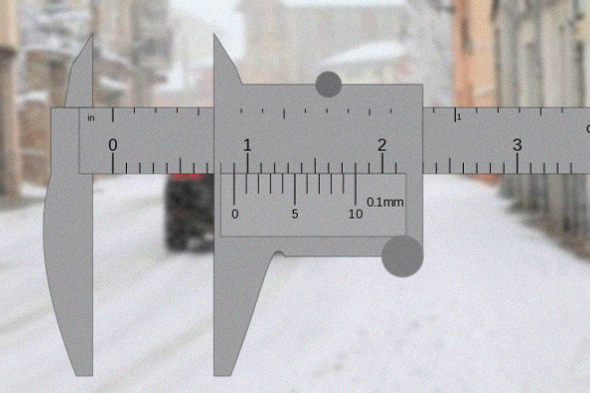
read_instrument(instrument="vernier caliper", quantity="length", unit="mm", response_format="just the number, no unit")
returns 9.0
